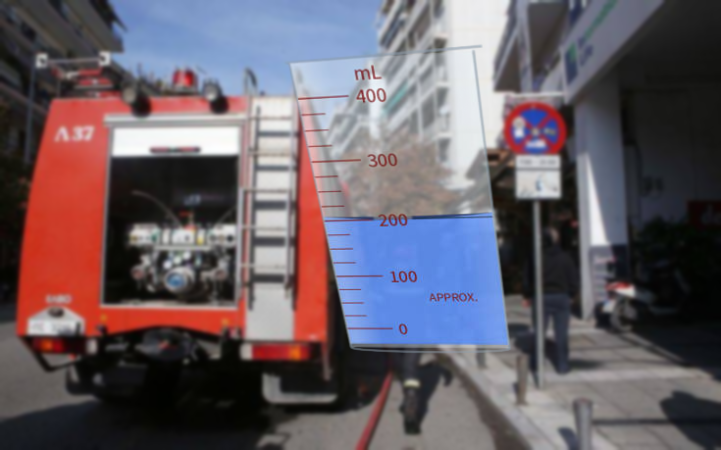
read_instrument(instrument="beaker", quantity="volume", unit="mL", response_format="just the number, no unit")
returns 200
